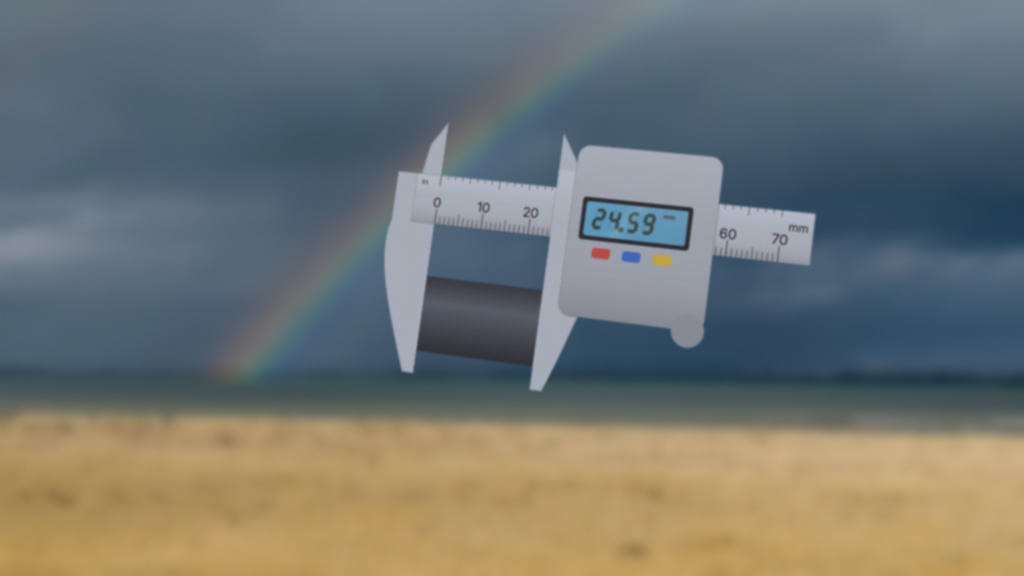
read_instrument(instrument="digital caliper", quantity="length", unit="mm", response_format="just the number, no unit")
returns 24.59
